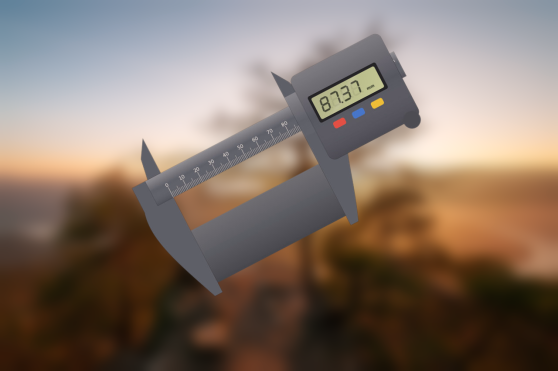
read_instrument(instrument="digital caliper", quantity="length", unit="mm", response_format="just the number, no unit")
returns 87.37
